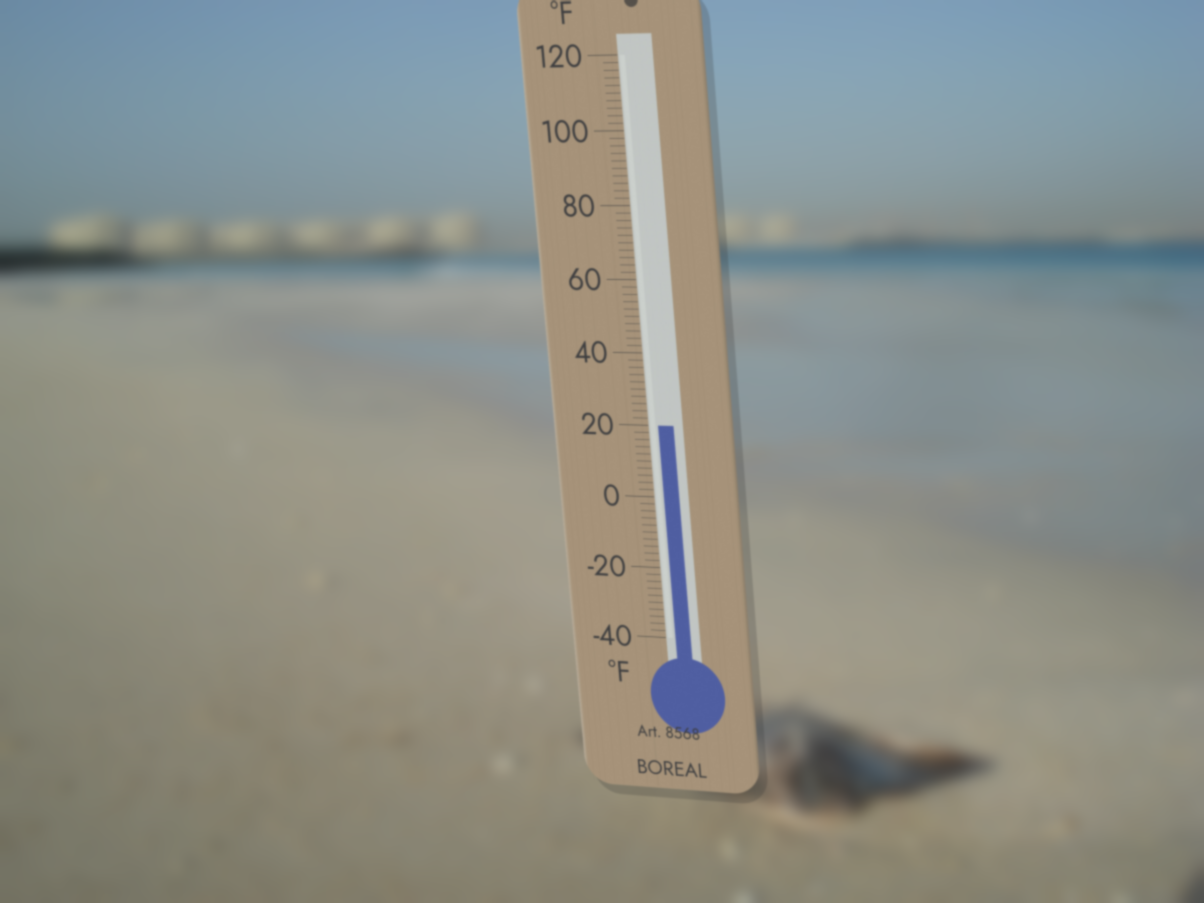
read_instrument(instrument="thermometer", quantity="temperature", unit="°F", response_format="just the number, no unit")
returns 20
